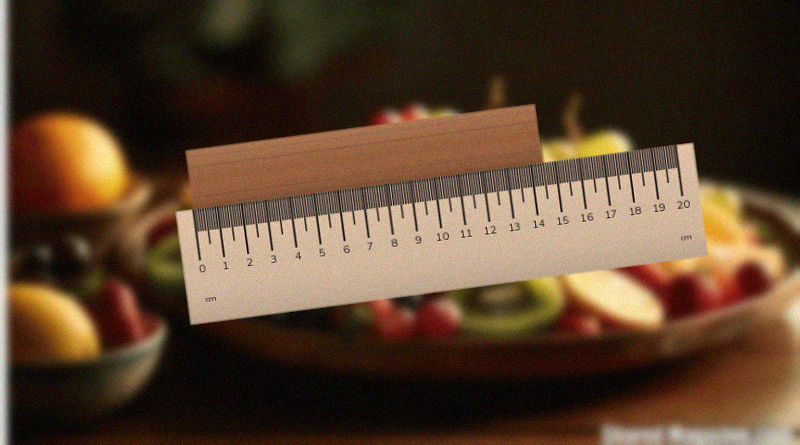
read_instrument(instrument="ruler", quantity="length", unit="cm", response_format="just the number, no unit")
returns 14.5
